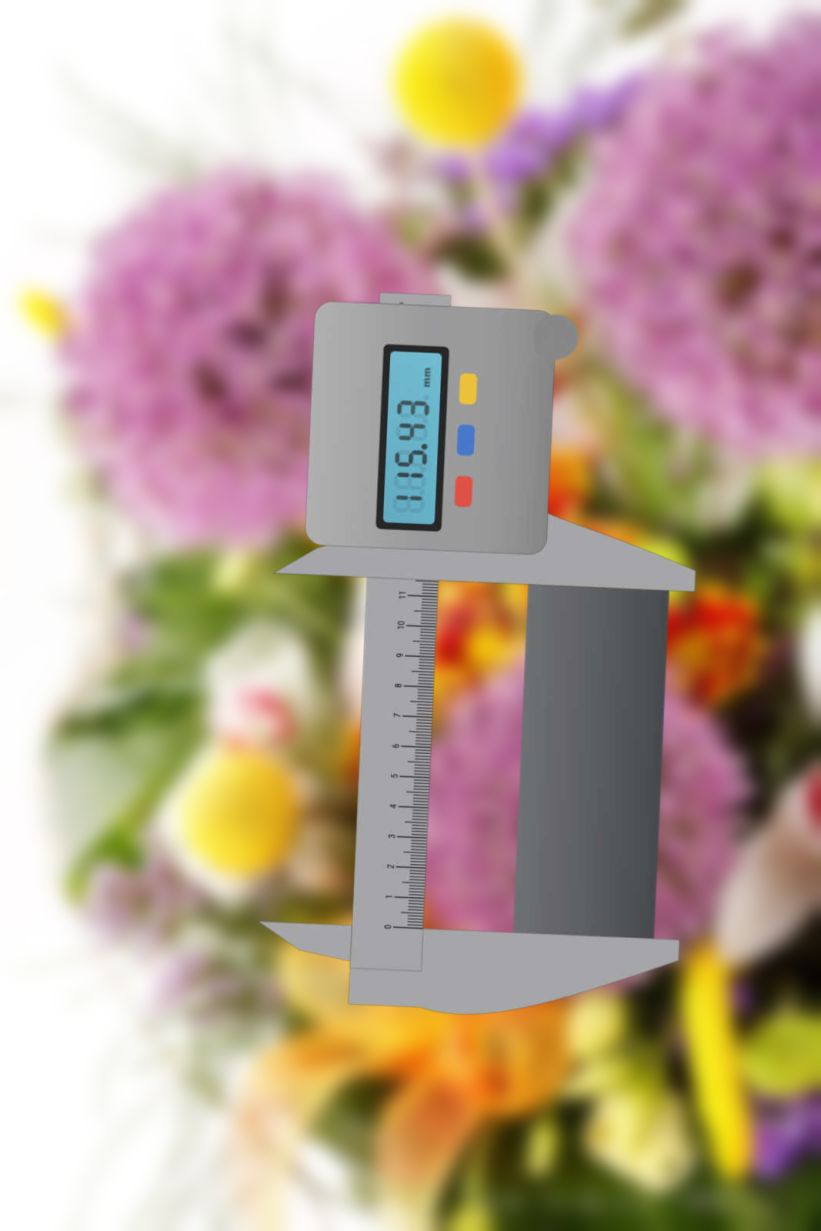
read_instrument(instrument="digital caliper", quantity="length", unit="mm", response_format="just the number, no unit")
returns 115.43
